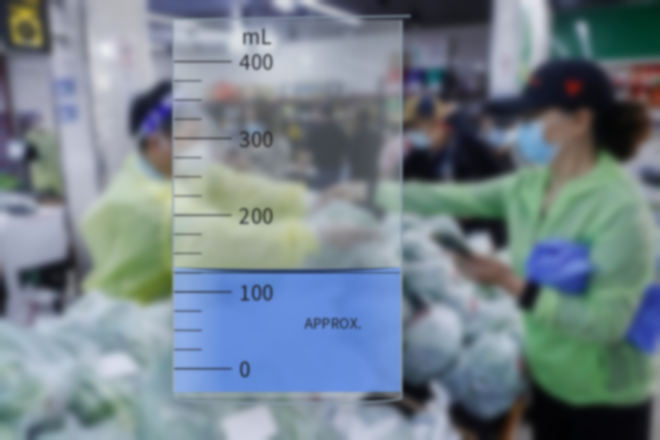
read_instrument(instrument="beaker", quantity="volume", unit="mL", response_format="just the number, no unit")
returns 125
